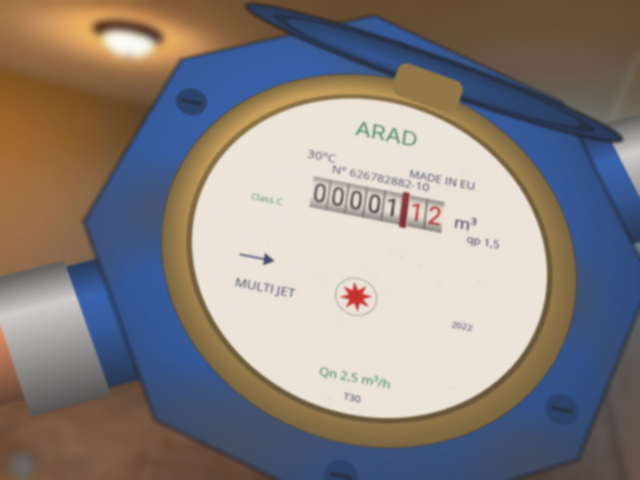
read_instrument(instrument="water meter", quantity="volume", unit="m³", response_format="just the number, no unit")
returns 1.12
